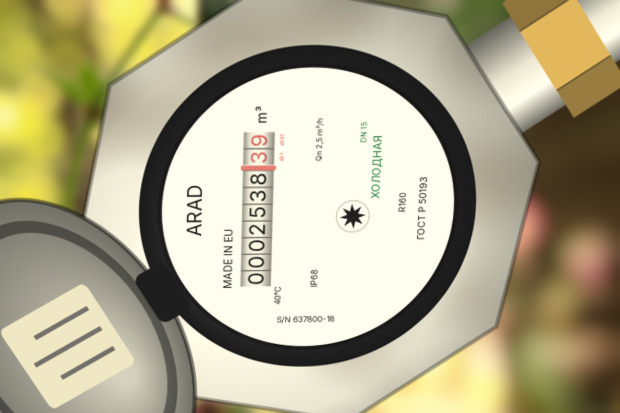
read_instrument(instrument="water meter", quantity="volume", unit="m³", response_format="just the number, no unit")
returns 2538.39
